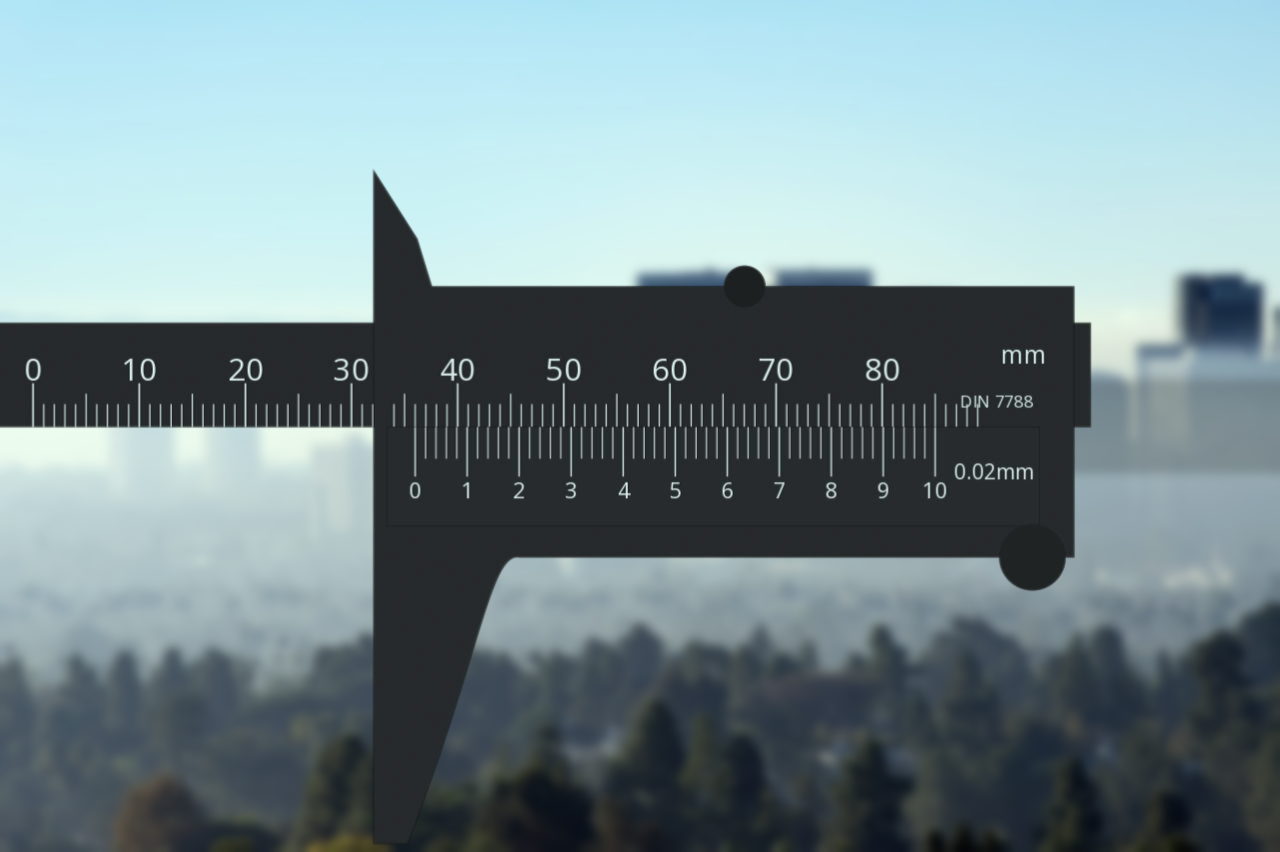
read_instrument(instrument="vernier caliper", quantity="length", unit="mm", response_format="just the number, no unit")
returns 36.0
